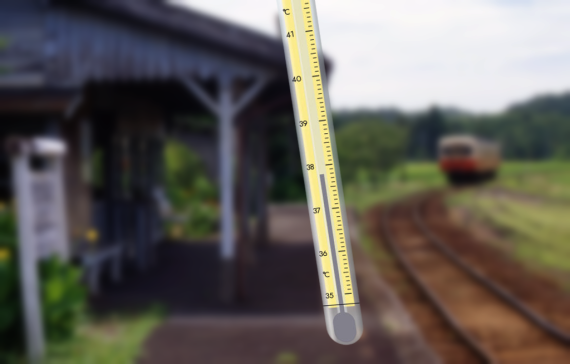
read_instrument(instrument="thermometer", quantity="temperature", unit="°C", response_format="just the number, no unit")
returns 37.8
